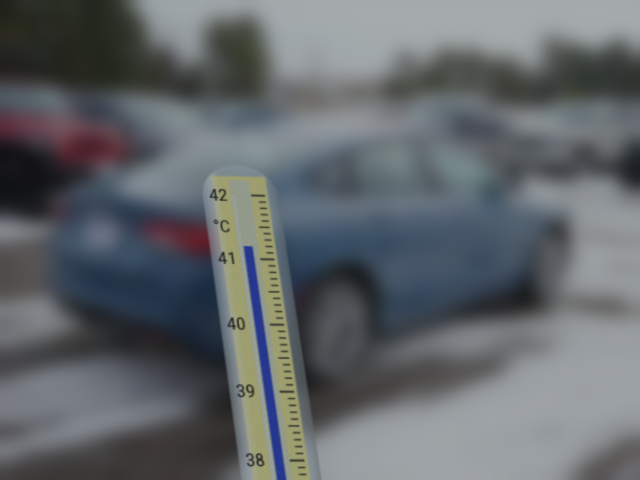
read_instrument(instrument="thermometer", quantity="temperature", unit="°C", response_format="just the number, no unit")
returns 41.2
